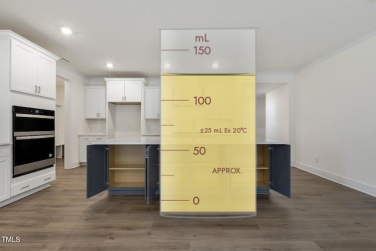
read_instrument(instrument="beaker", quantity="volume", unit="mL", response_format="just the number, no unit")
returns 125
